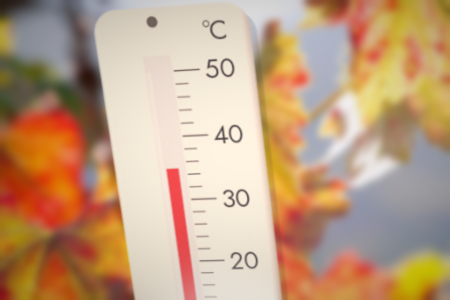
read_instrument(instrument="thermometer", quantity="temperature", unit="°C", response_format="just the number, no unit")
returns 35
